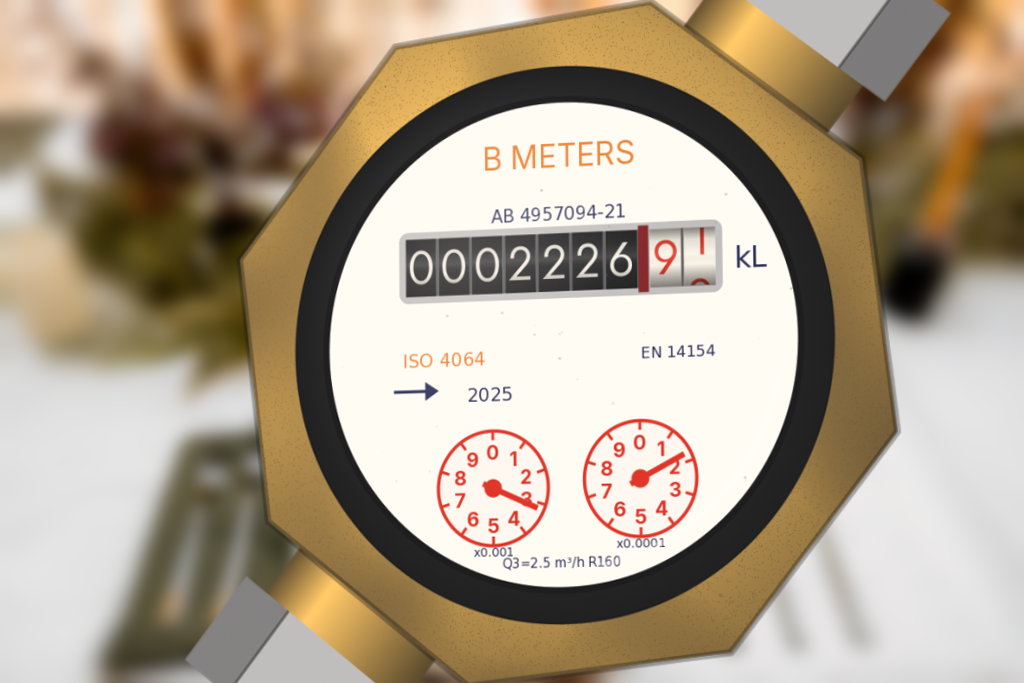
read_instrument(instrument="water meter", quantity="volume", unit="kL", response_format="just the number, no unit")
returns 2226.9131
